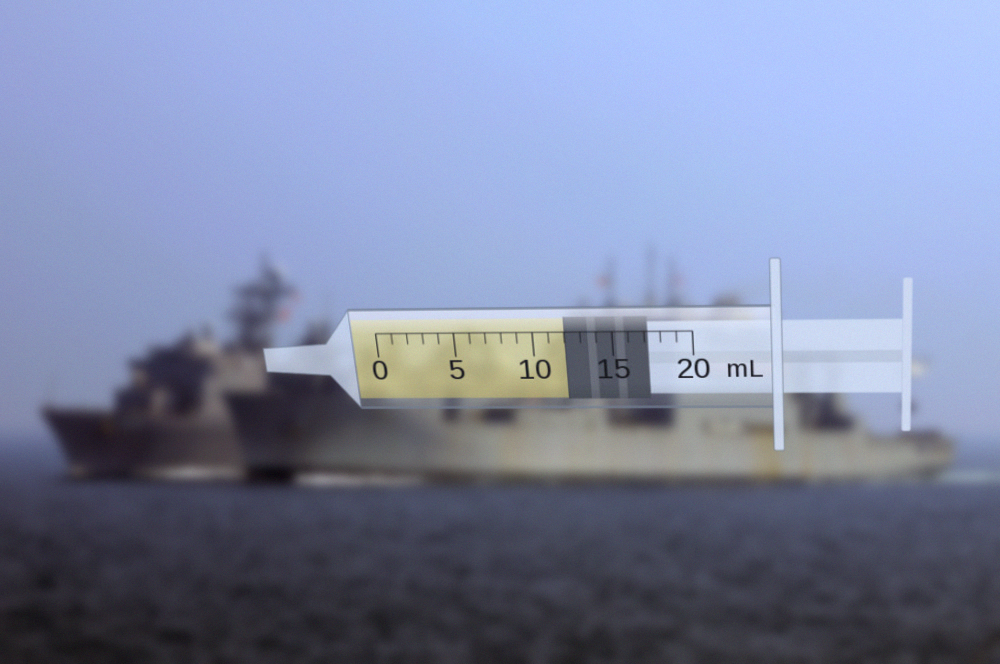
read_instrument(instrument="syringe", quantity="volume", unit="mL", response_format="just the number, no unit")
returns 12
